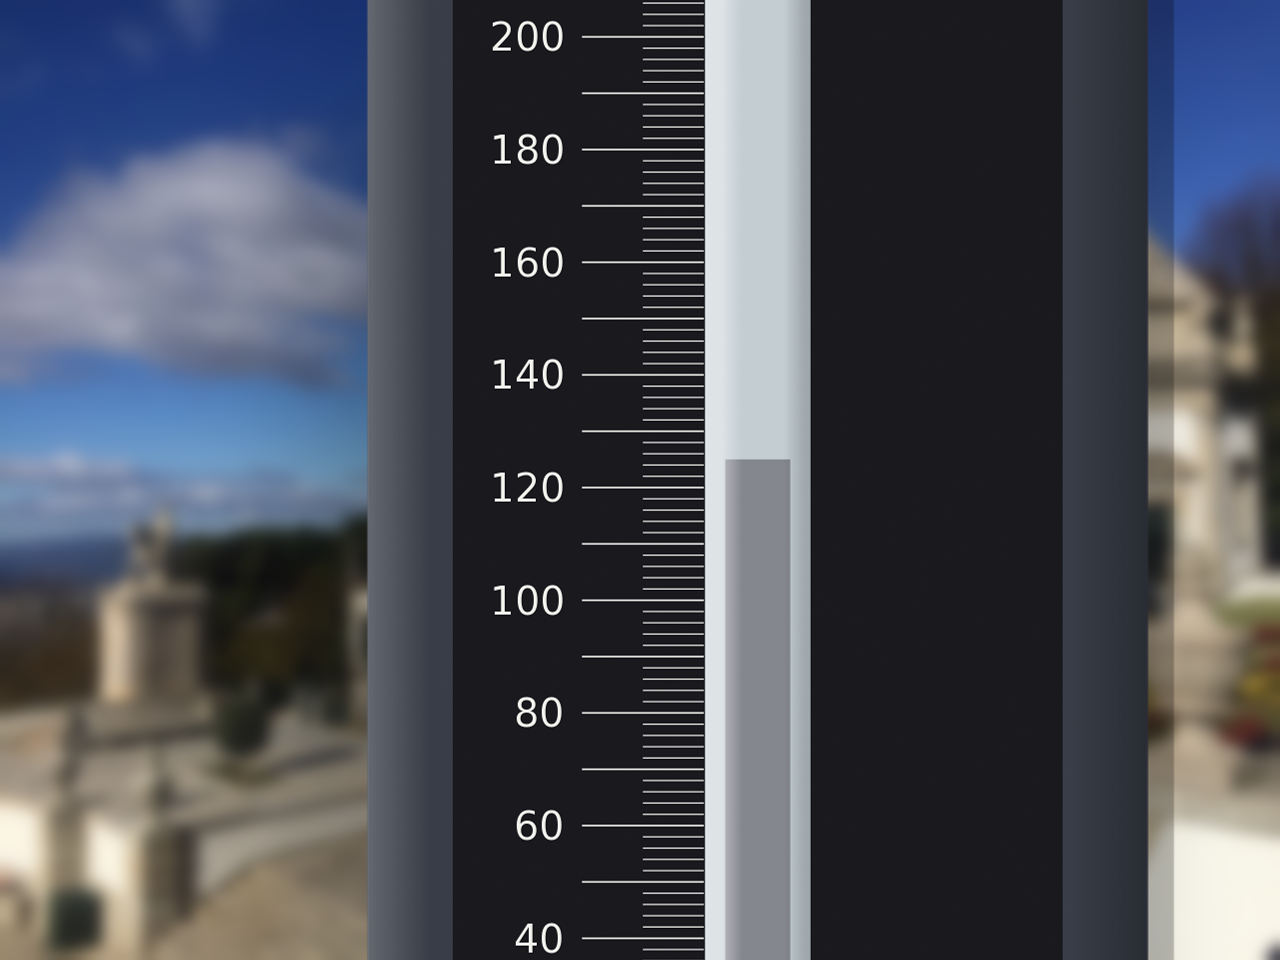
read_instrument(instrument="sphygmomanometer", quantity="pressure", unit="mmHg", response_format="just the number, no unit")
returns 125
